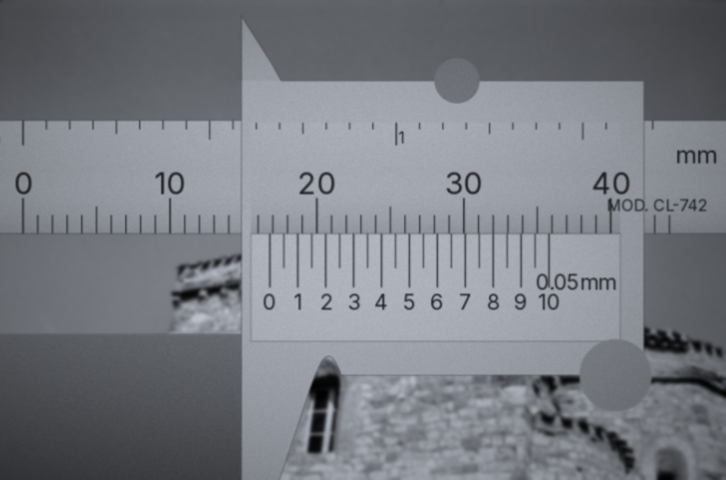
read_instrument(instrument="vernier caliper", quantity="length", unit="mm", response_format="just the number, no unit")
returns 16.8
